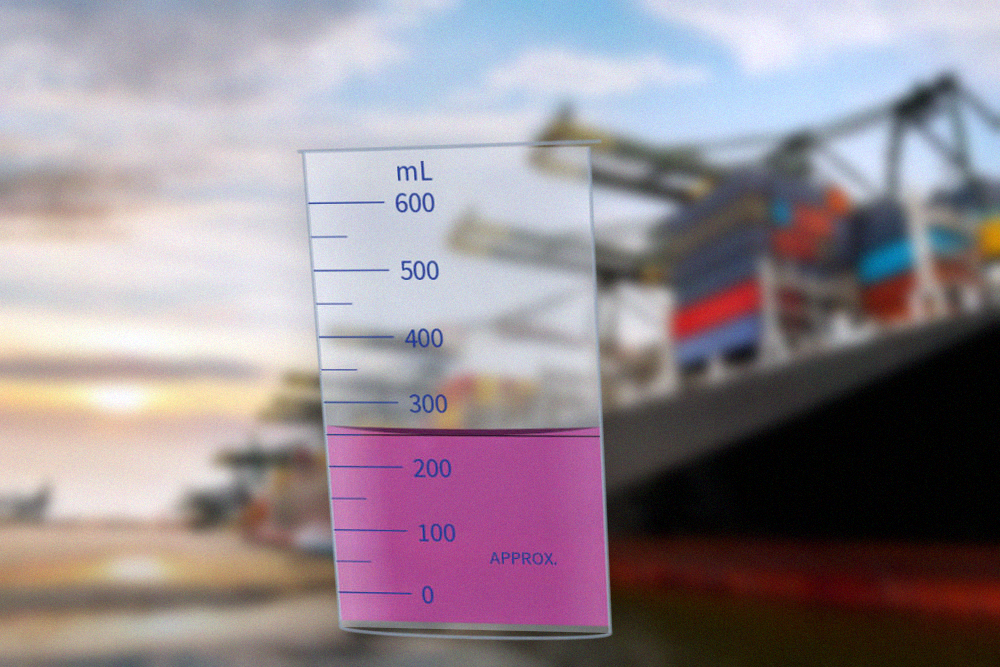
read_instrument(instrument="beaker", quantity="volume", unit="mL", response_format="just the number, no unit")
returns 250
